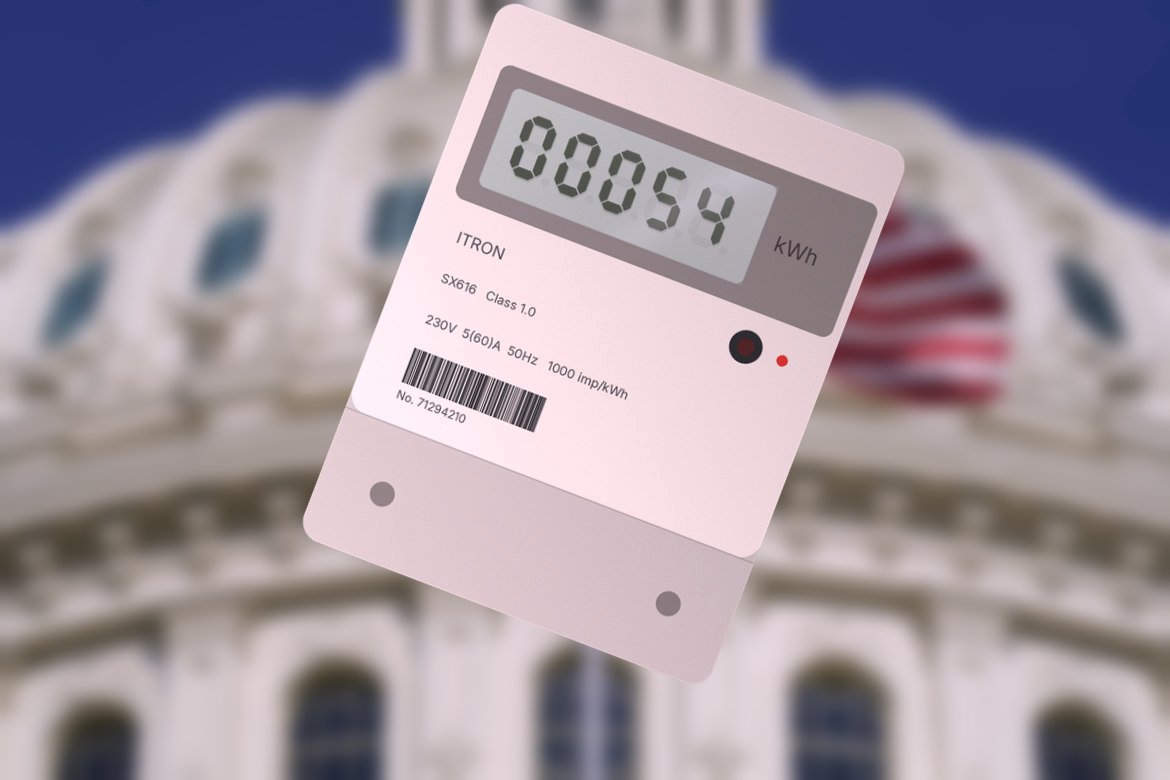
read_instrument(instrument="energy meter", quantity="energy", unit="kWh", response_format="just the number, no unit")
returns 54
